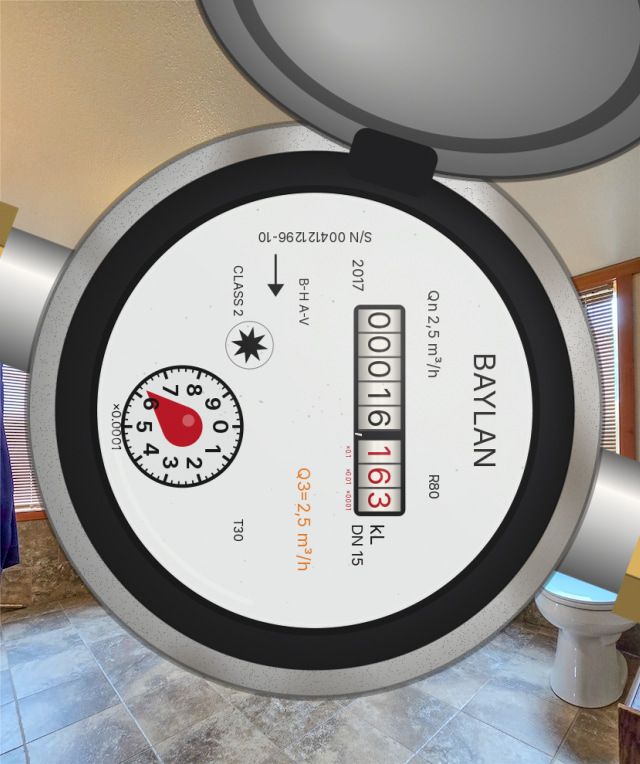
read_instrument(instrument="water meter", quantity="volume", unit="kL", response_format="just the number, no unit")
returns 16.1636
